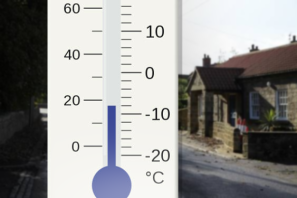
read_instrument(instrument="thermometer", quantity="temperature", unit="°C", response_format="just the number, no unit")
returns -8
